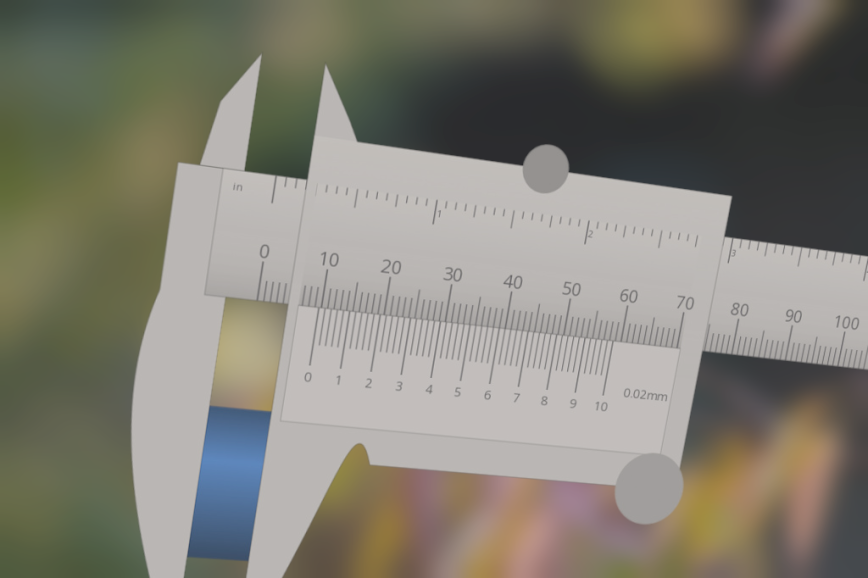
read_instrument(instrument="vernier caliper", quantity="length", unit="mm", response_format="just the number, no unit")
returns 9.6
